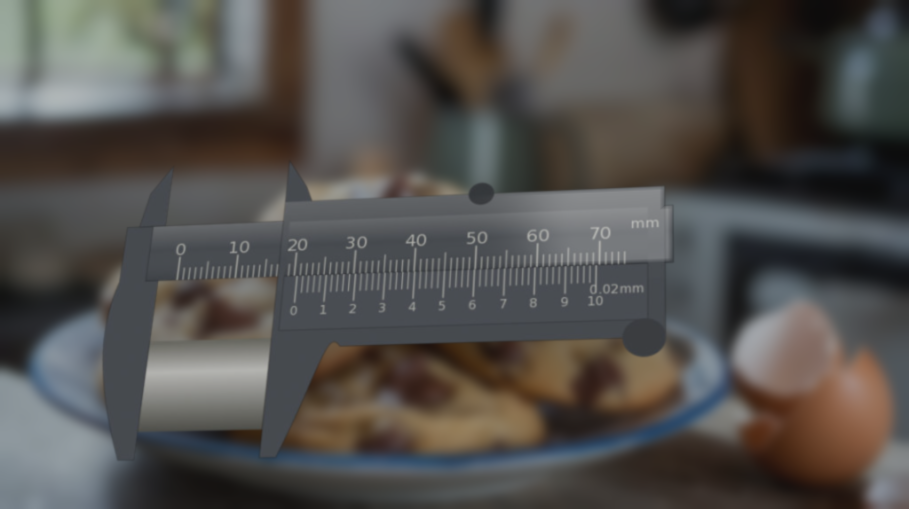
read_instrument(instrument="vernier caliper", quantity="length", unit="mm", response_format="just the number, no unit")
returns 20.5
